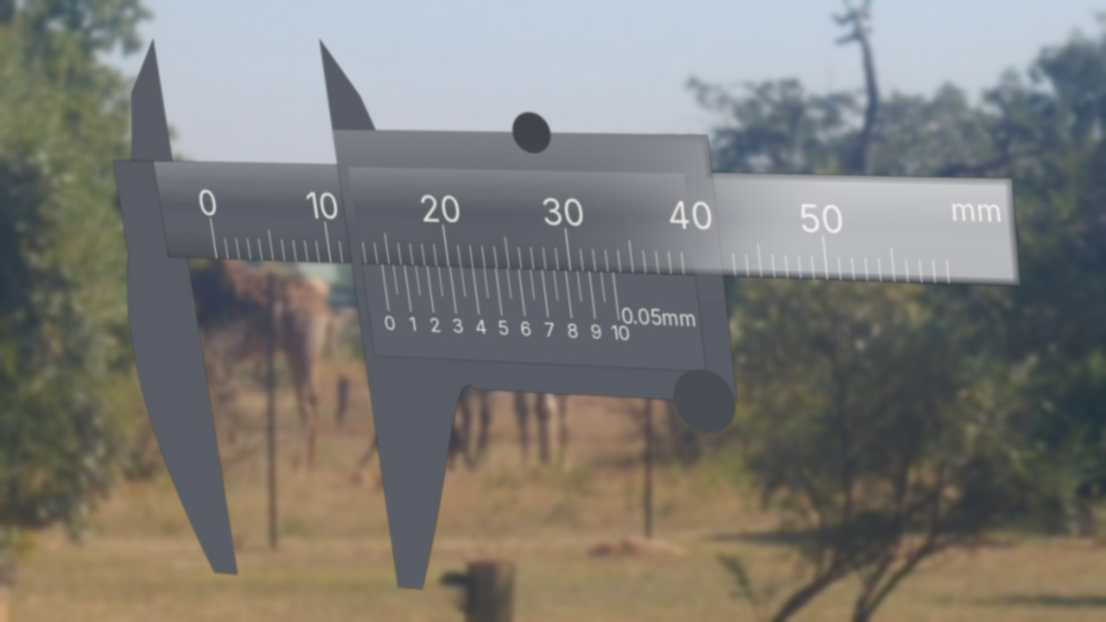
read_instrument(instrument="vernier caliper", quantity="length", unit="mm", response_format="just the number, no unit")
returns 14.4
